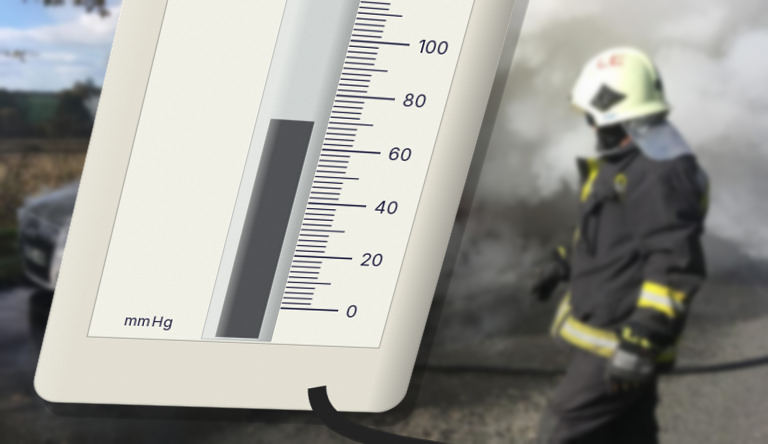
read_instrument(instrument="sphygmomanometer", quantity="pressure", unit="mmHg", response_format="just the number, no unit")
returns 70
